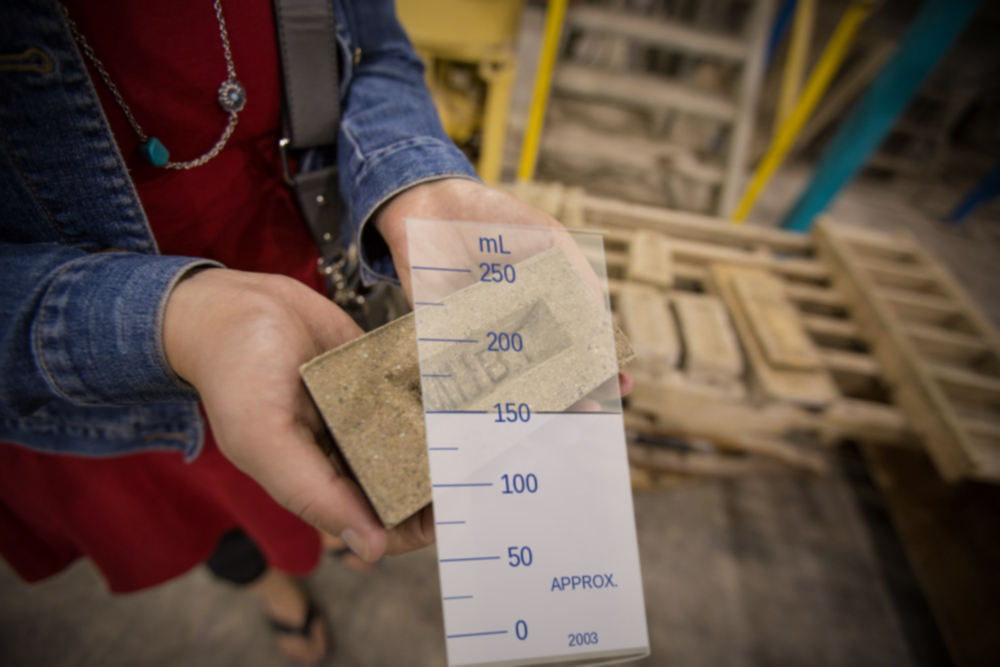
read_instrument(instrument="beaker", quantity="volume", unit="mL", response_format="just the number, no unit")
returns 150
